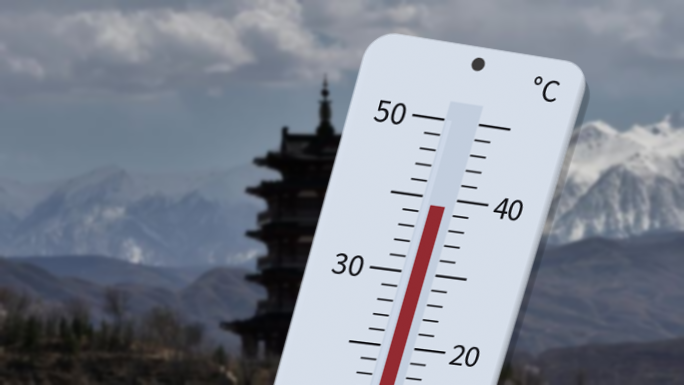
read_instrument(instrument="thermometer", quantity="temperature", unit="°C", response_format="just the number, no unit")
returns 39
